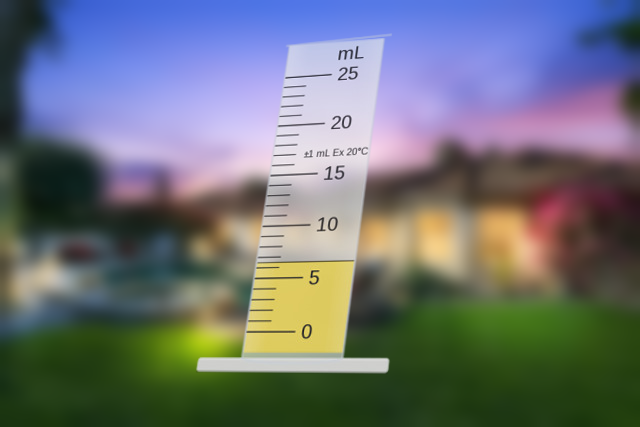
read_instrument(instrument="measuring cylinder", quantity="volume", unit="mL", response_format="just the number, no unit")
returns 6.5
